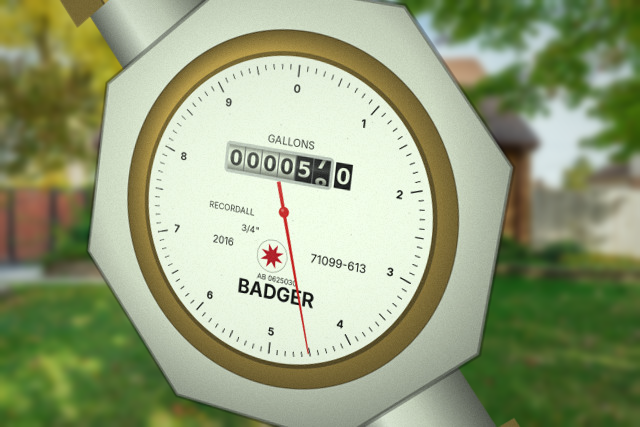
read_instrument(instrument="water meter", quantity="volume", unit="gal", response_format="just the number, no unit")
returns 574.5
